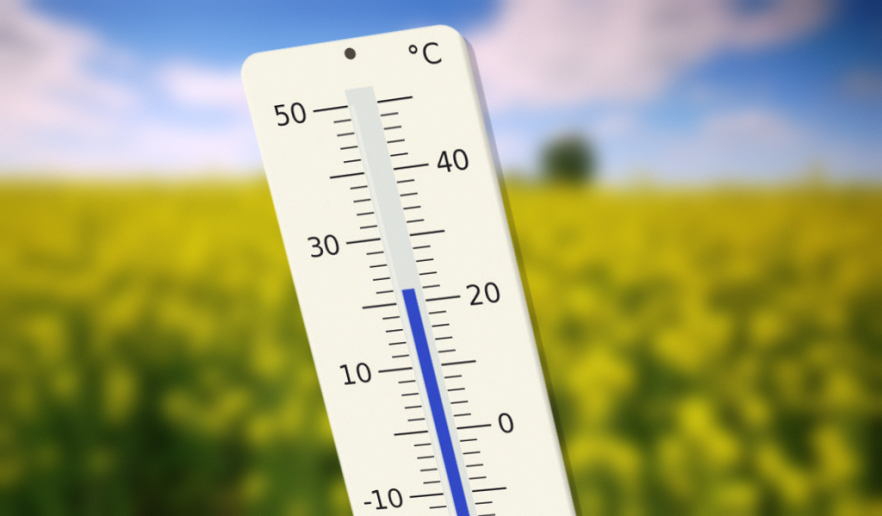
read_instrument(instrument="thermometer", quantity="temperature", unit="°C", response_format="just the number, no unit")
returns 22
